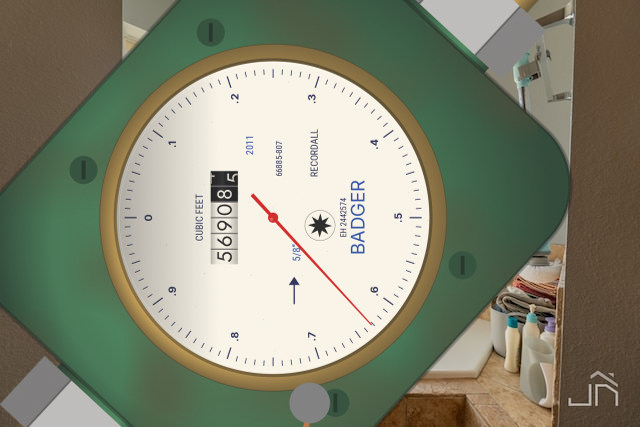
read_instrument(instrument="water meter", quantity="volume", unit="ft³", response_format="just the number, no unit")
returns 569084.63
